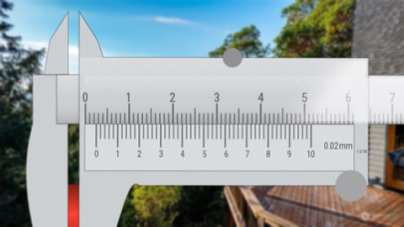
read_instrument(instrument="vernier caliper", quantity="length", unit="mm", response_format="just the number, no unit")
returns 2.5
